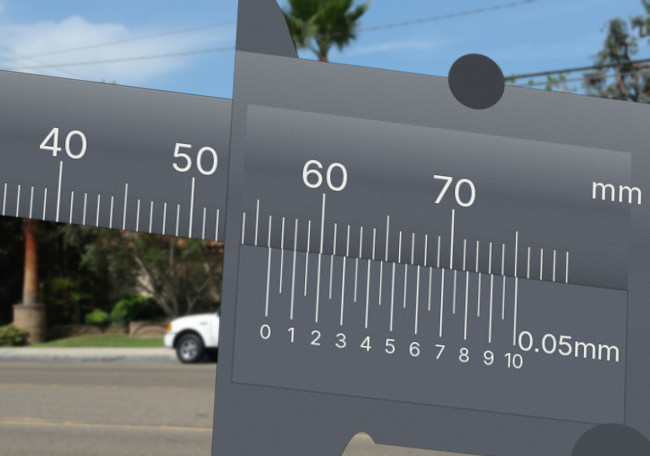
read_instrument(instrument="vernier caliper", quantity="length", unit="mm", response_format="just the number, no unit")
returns 56.1
